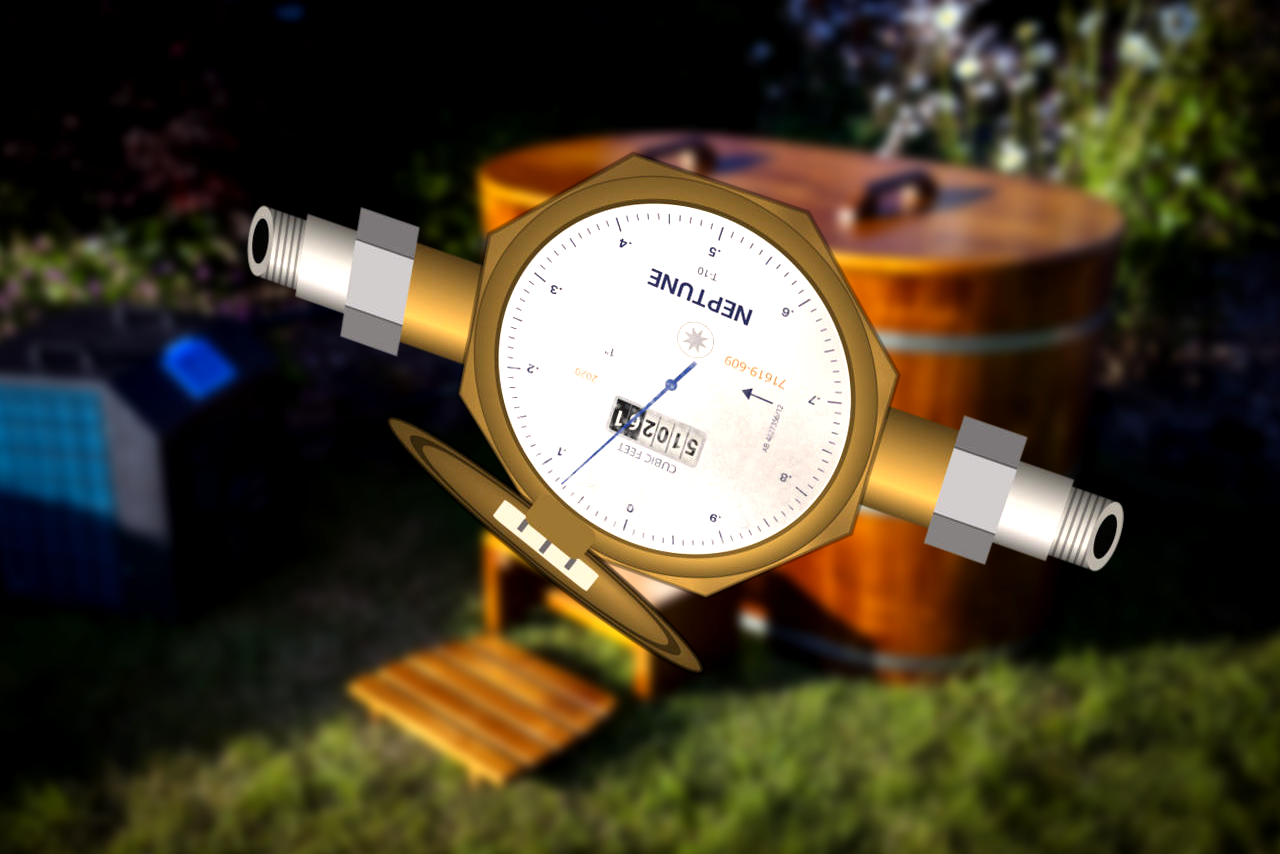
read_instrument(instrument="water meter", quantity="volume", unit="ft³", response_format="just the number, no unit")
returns 510261.07
